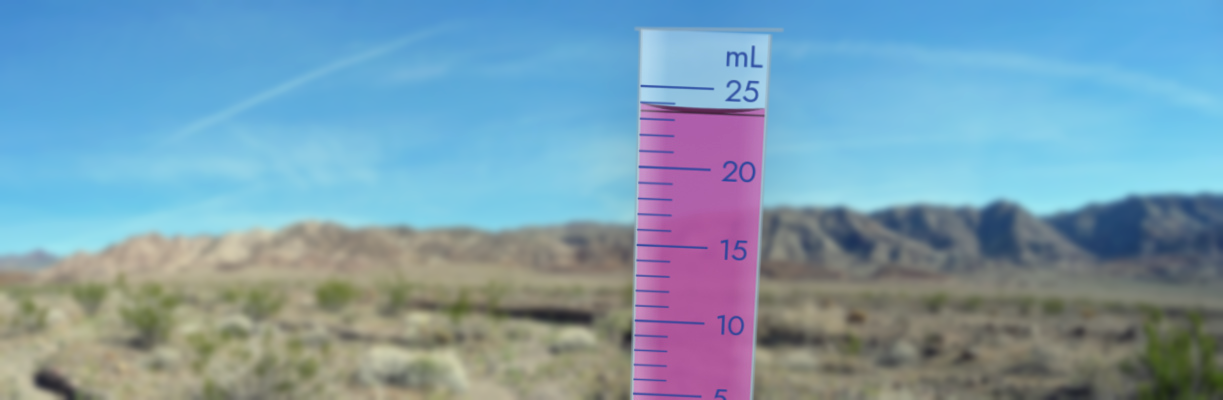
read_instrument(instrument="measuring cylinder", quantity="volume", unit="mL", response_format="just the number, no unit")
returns 23.5
